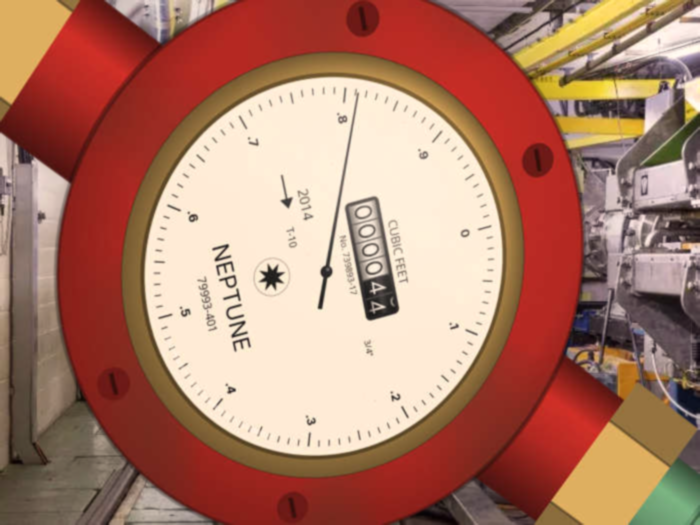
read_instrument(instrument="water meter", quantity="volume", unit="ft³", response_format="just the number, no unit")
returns 43.81
